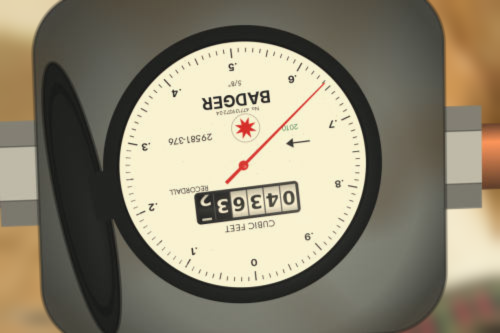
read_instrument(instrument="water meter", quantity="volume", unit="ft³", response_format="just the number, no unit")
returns 43631.64
